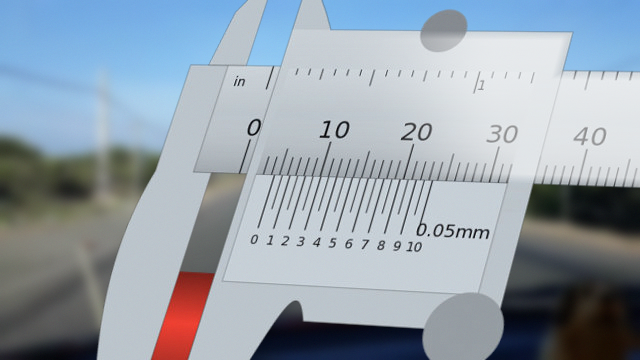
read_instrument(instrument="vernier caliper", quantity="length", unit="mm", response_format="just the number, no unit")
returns 4.4
